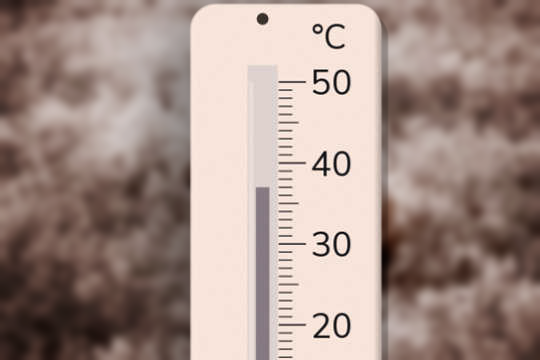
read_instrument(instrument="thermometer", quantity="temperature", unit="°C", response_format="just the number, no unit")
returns 37
